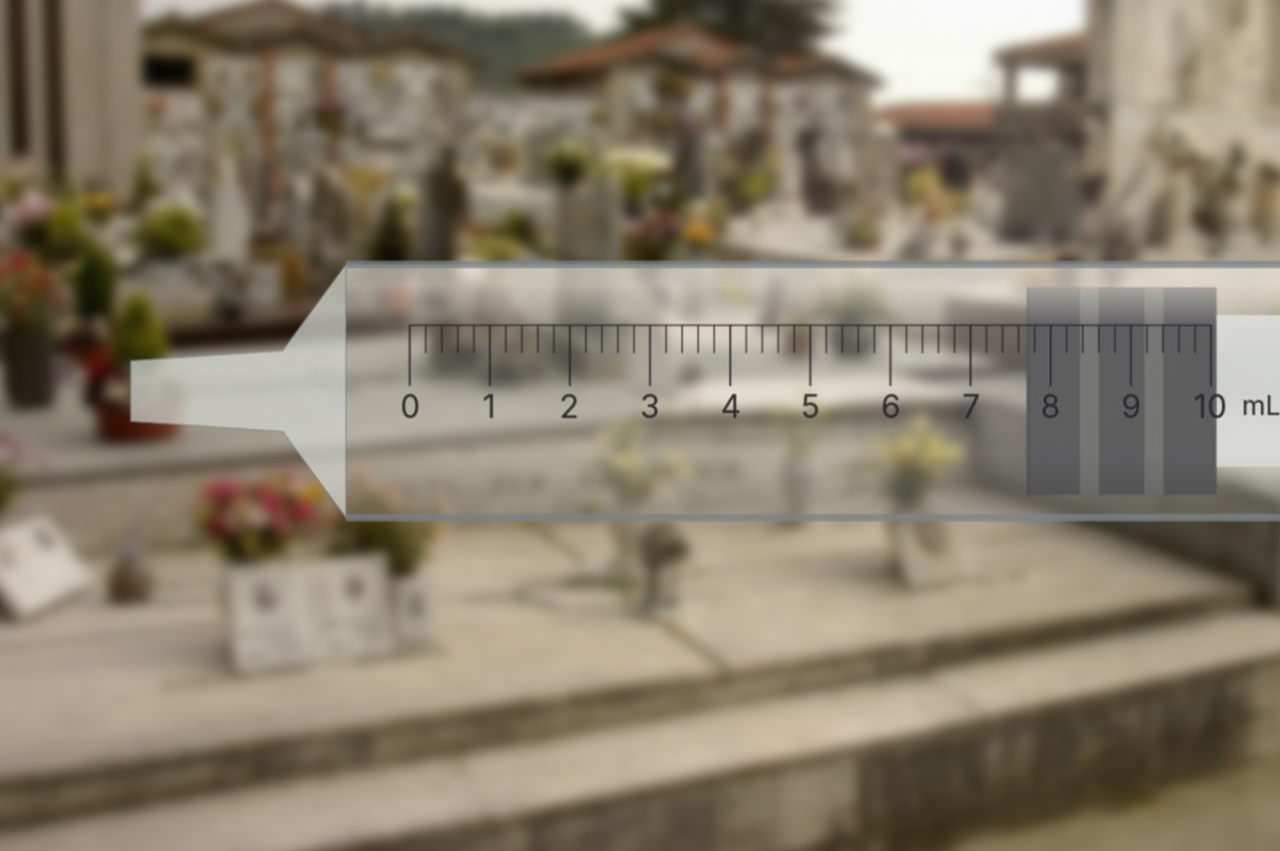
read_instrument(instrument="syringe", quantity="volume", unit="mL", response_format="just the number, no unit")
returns 7.7
